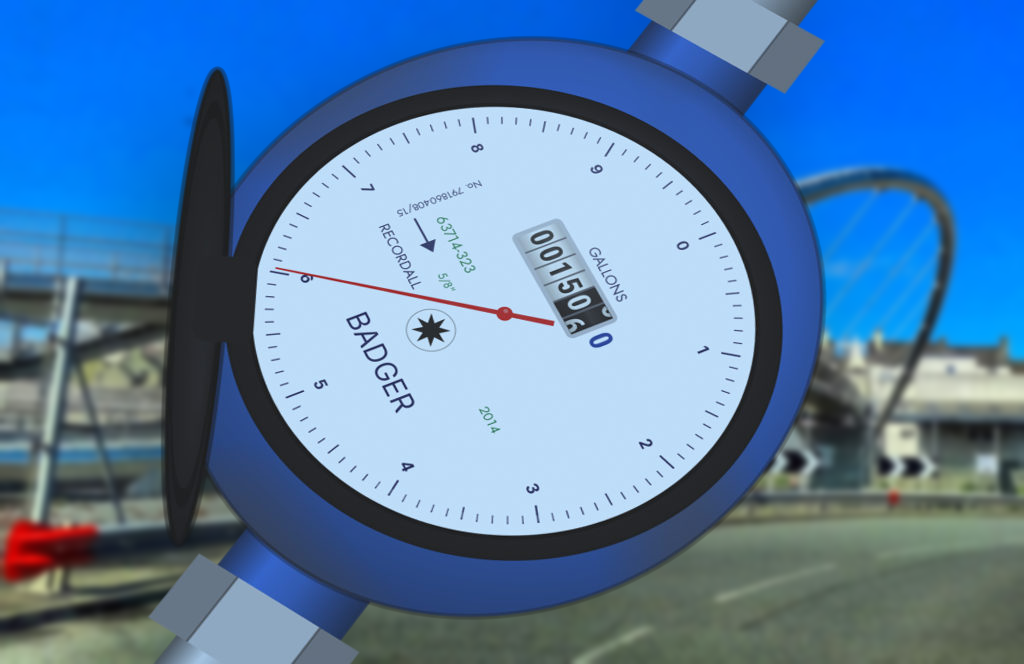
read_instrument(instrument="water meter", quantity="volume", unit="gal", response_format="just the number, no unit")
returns 15056.0
